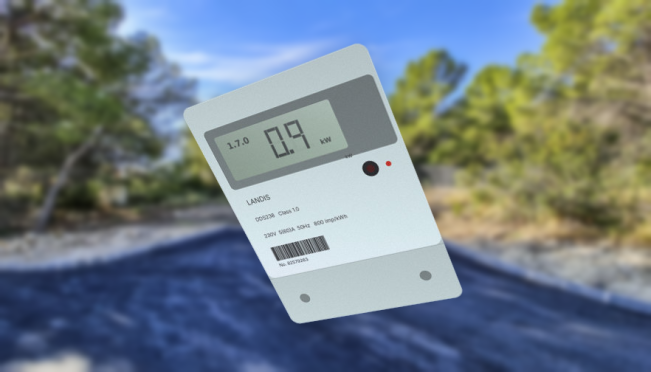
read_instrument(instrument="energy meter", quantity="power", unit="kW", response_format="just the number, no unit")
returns 0.9
